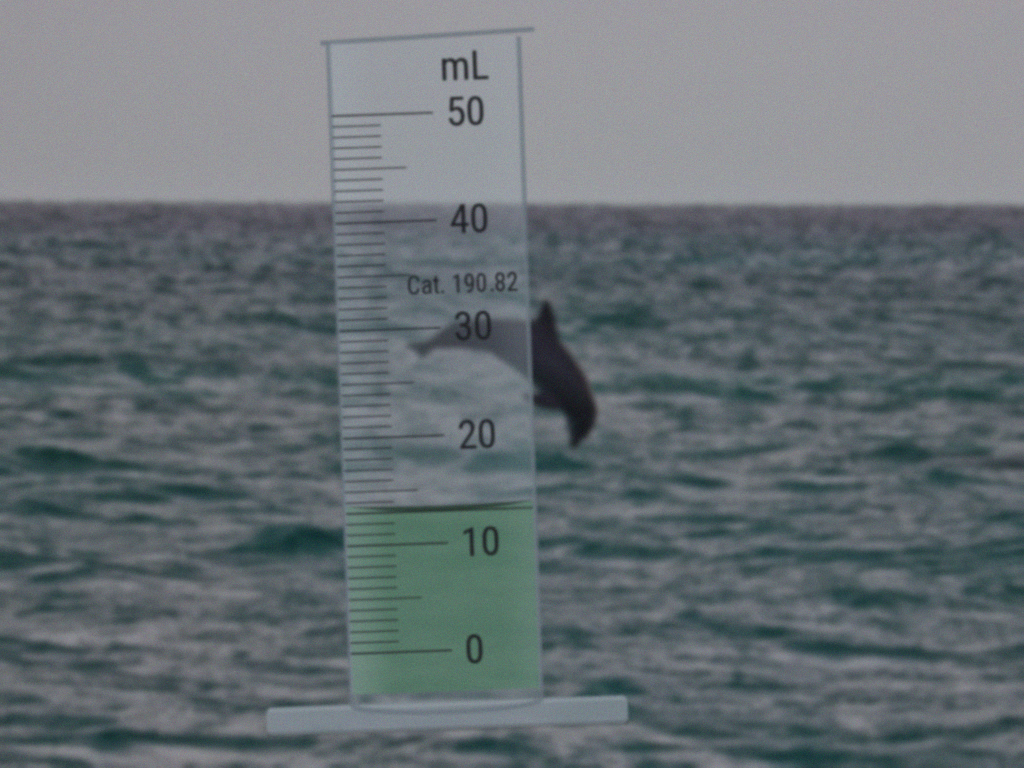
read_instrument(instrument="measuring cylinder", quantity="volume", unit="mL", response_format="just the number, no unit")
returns 13
